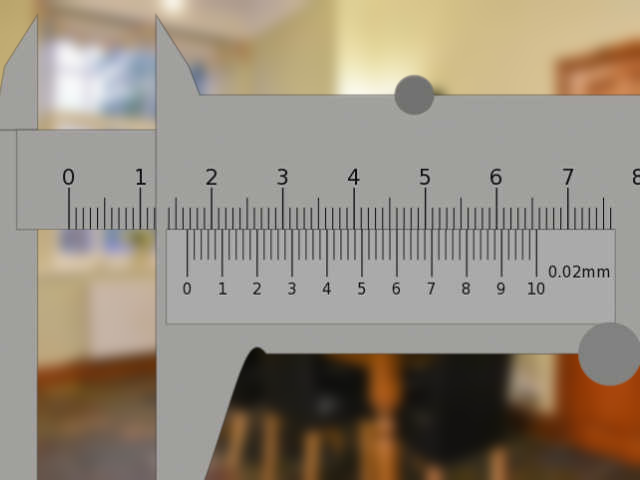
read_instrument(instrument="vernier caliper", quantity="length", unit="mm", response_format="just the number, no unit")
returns 16.6
